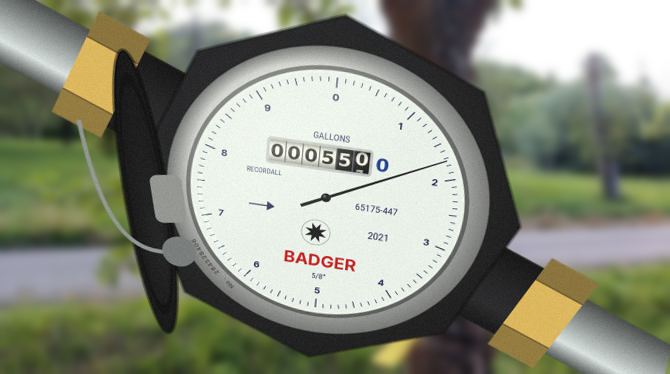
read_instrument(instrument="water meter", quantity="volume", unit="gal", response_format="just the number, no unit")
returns 5501.7
